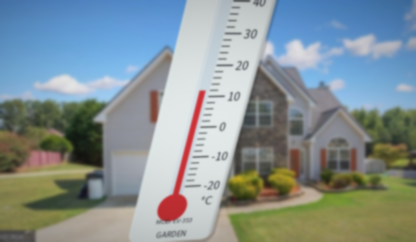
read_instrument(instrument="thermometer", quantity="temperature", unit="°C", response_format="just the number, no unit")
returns 12
